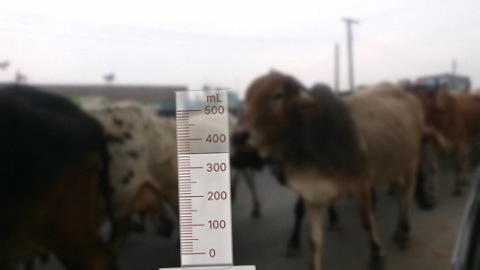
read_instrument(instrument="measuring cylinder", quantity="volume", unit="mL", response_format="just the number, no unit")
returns 350
